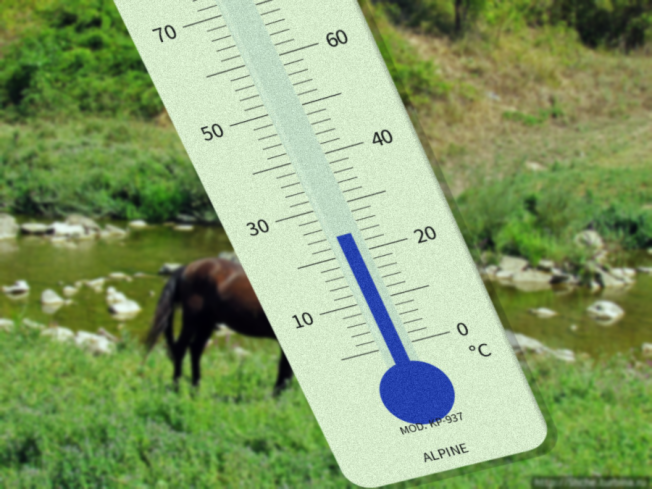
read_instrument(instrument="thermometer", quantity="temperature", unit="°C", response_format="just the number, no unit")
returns 24
